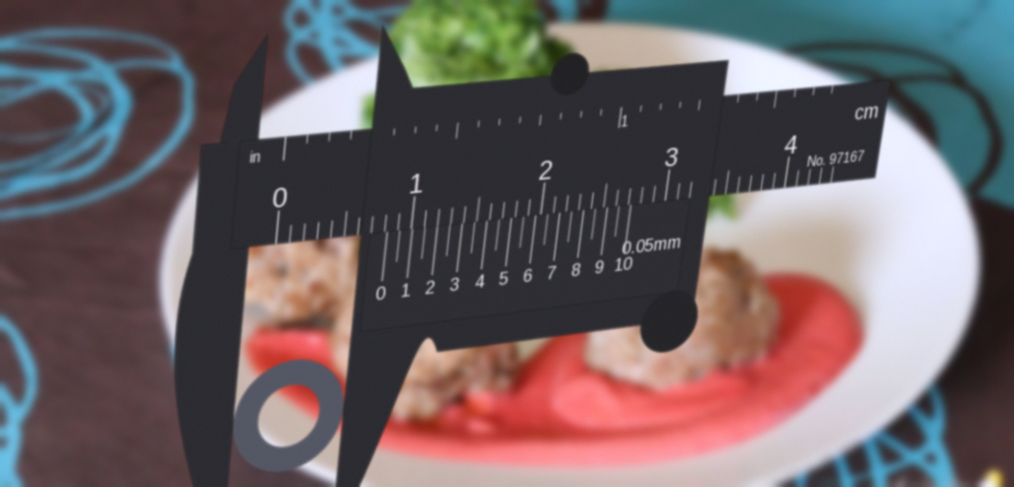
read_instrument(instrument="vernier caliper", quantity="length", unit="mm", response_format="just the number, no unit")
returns 8.2
